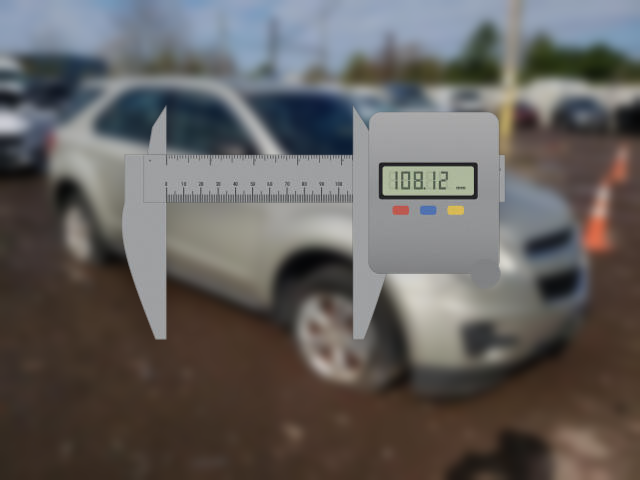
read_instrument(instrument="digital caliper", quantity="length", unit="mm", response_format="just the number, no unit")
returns 108.12
